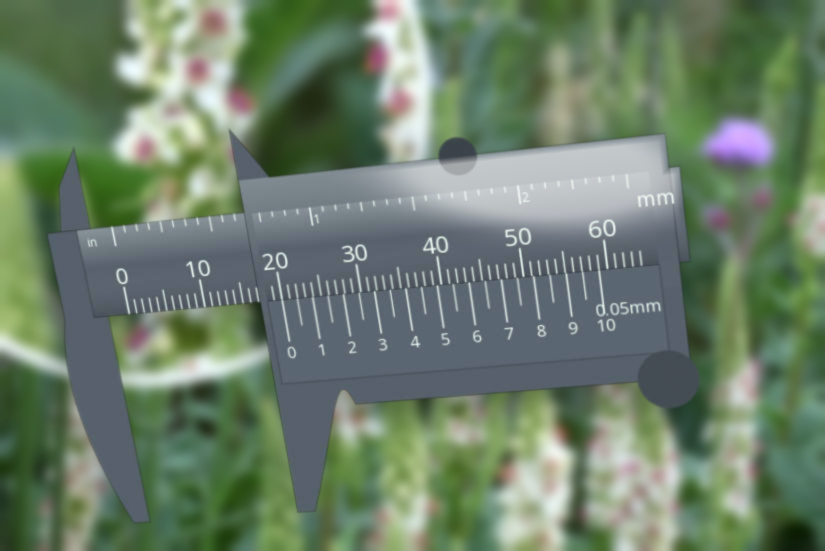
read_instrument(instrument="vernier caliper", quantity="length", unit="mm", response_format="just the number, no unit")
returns 20.0
